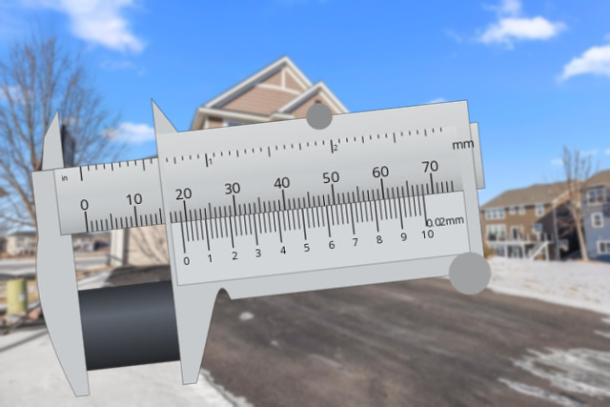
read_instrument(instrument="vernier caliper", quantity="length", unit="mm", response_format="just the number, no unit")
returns 19.0
